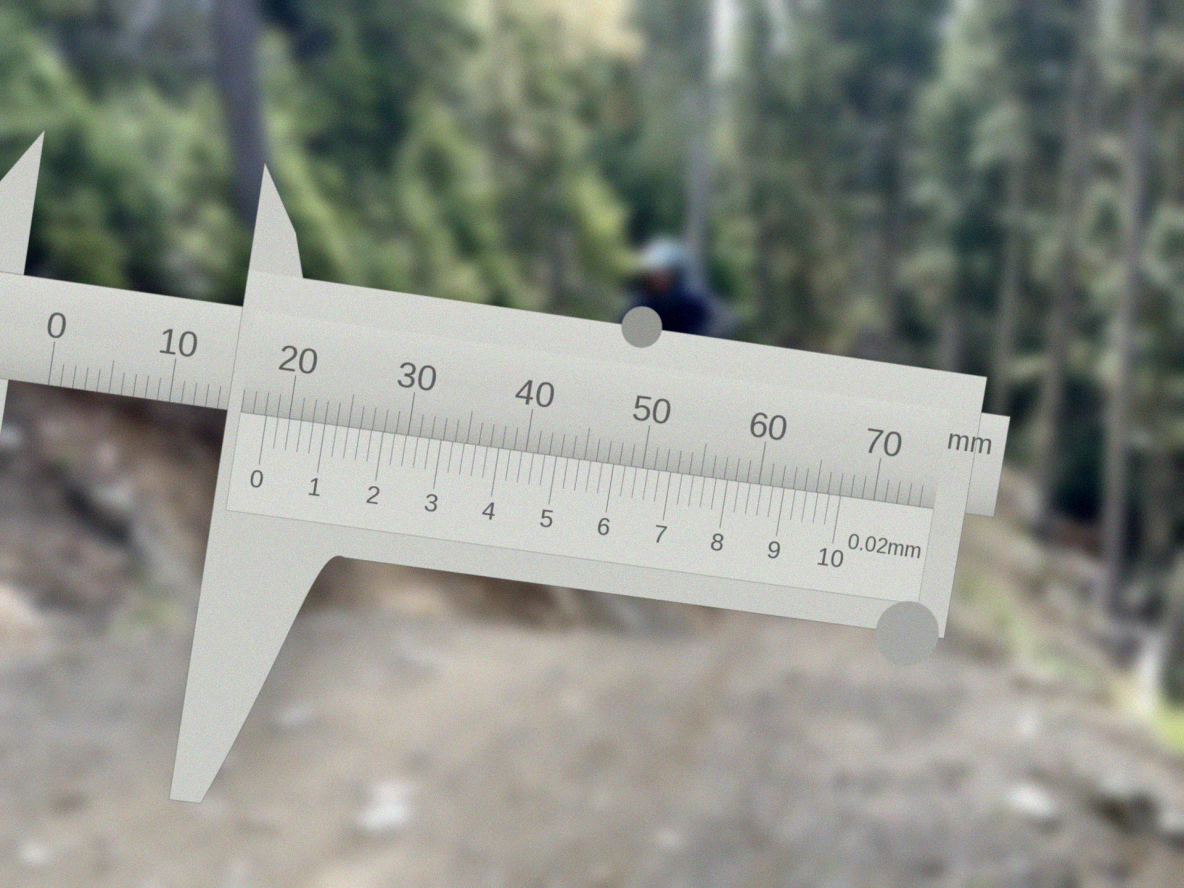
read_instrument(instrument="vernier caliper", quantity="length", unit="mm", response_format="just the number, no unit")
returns 18.1
